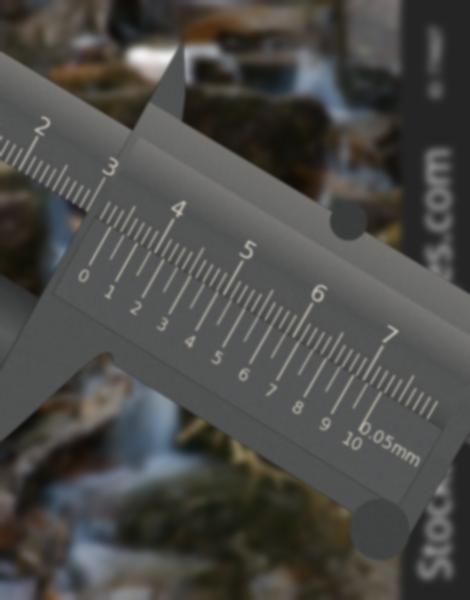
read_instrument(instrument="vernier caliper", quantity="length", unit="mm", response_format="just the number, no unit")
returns 33.6
